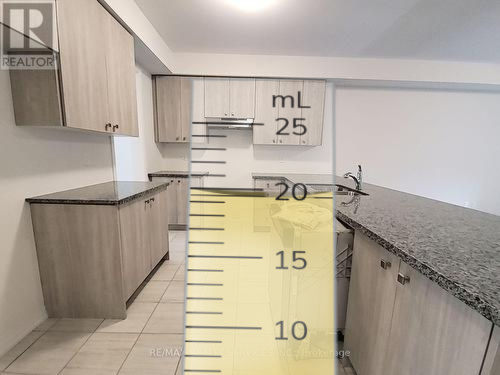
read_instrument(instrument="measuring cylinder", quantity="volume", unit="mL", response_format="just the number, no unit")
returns 19.5
